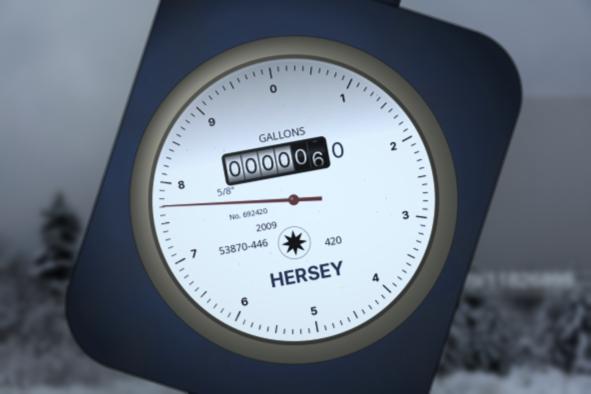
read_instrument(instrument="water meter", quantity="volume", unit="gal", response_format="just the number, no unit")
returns 57.7
